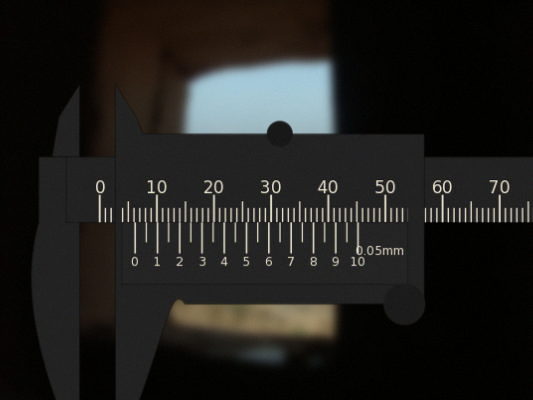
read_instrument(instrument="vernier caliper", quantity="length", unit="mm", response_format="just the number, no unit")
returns 6.2
